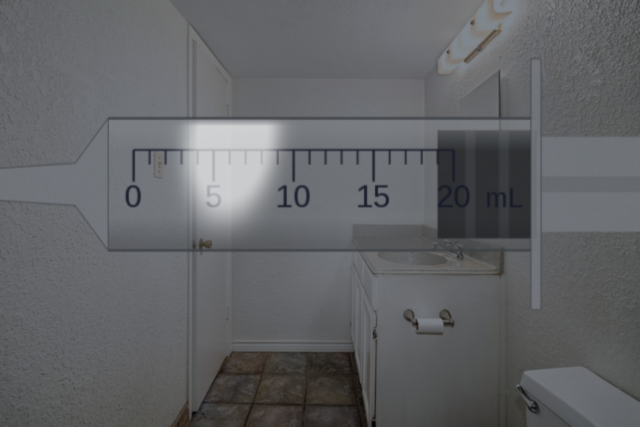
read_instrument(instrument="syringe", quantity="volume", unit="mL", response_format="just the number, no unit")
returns 19
